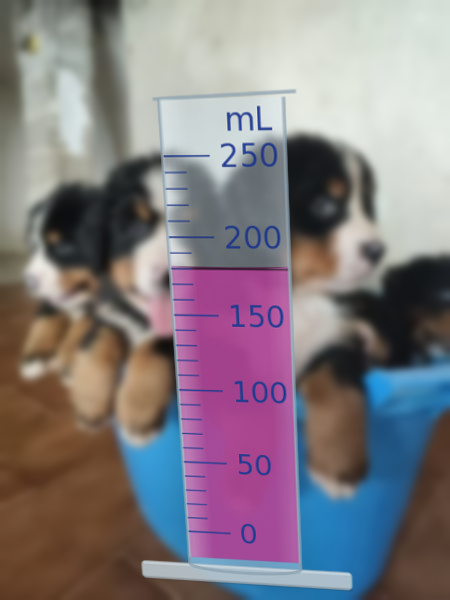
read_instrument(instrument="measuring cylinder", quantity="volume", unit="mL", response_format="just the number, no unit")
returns 180
